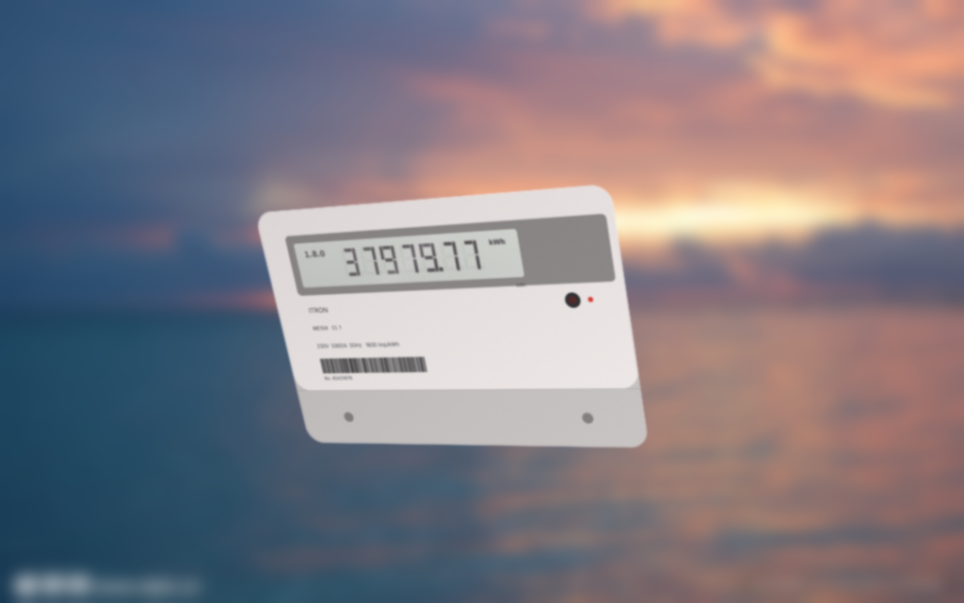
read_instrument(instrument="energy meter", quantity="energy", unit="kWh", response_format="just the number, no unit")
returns 37979.77
